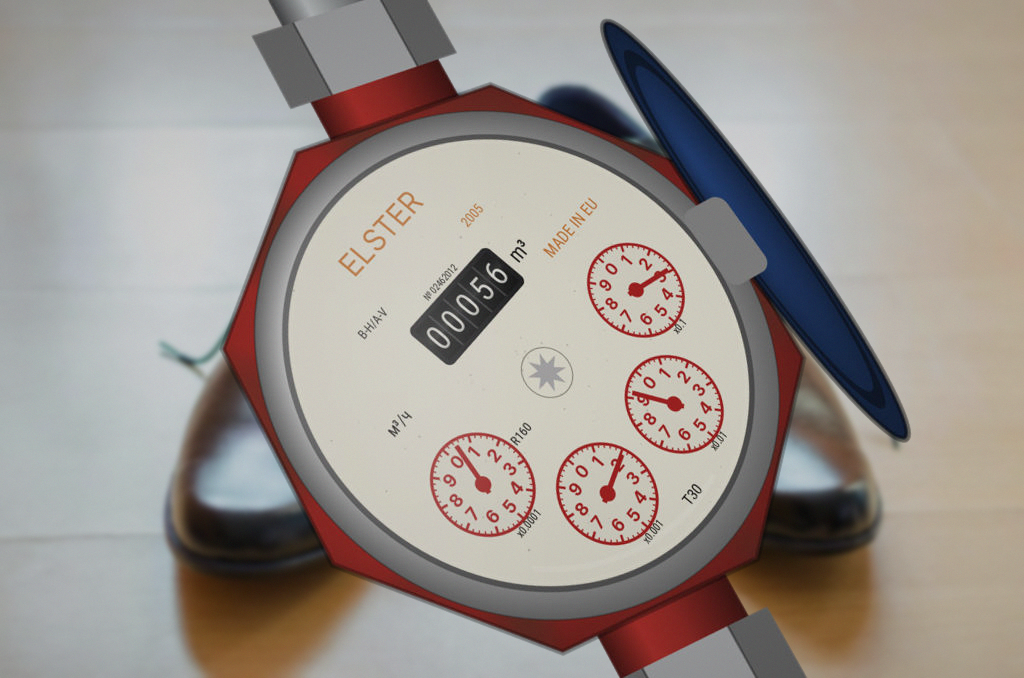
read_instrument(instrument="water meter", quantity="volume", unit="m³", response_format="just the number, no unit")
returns 56.2920
